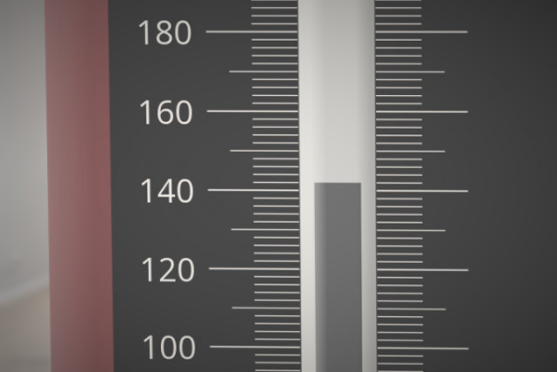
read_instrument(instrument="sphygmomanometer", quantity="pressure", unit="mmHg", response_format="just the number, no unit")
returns 142
